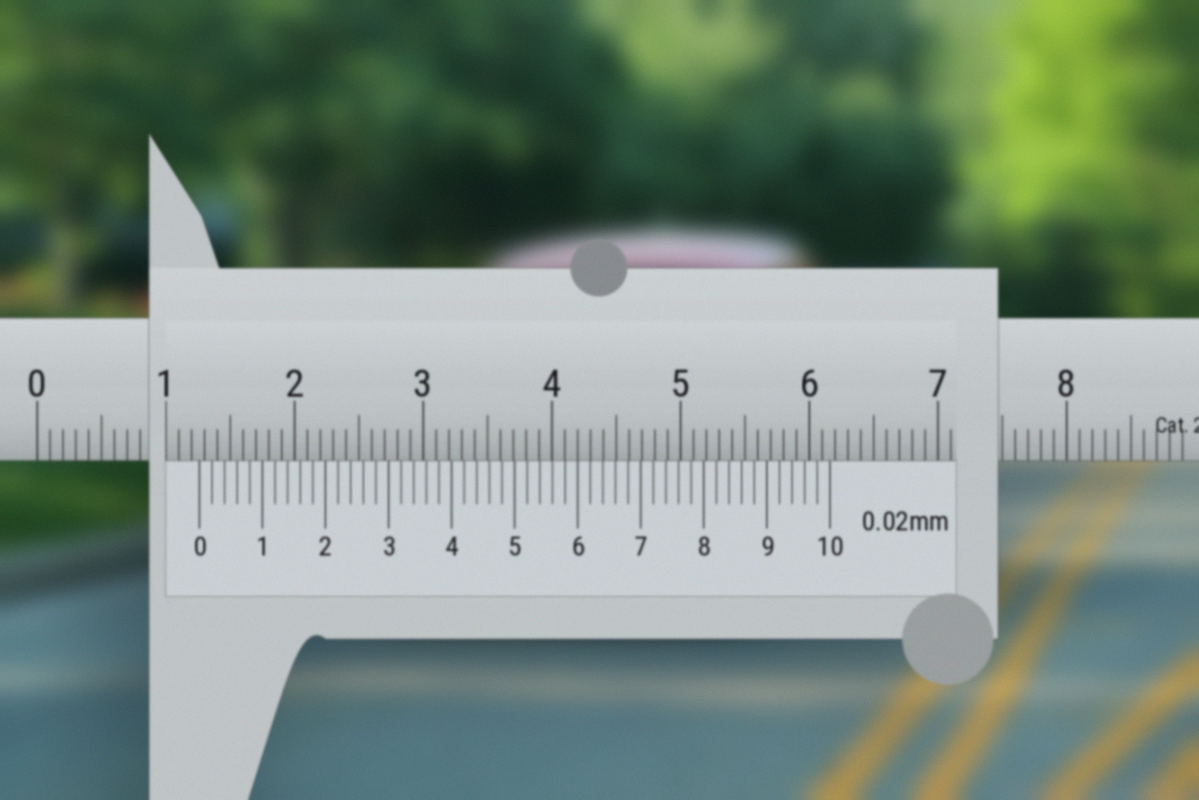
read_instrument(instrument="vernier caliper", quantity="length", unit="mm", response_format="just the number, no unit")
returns 12.6
